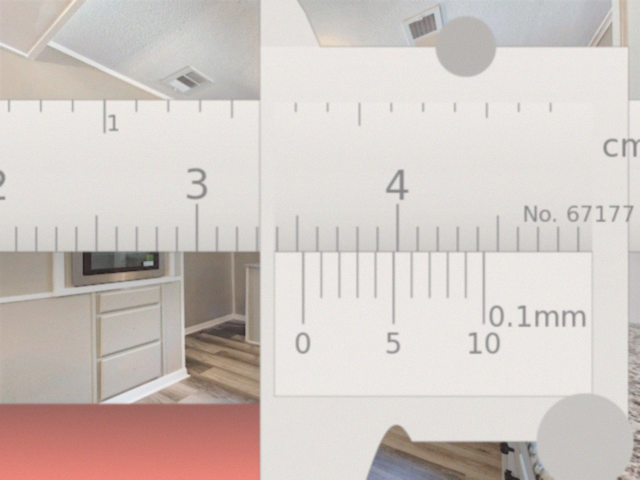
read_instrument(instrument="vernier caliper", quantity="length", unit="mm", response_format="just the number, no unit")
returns 35.3
